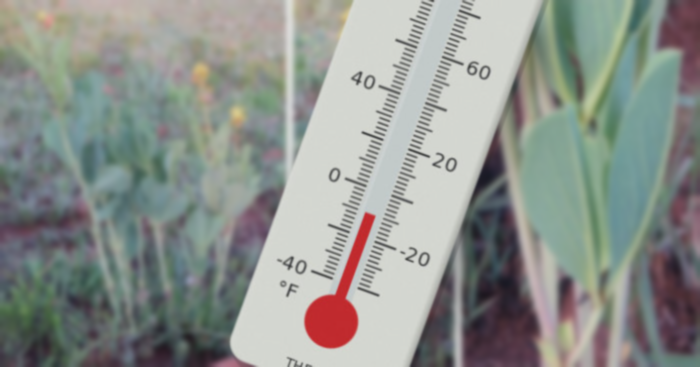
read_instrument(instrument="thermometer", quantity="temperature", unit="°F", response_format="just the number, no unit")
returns -10
